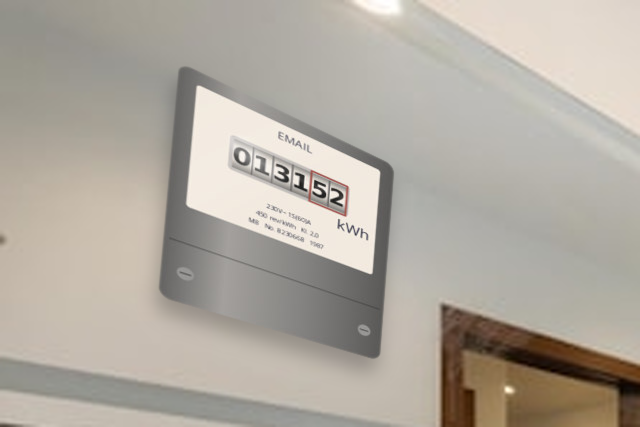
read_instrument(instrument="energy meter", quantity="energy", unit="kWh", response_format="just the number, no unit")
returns 131.52
